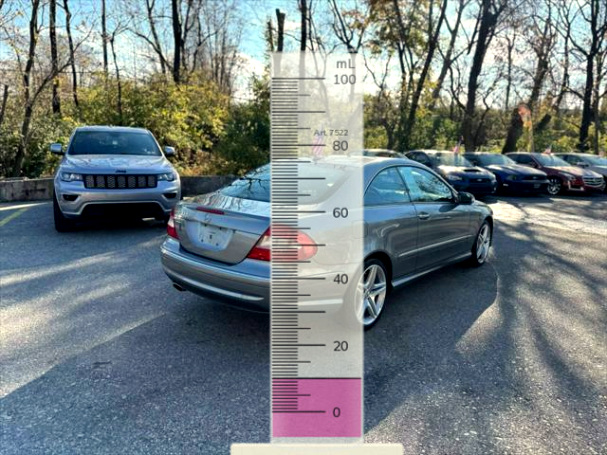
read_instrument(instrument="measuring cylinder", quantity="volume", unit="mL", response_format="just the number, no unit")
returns 10
